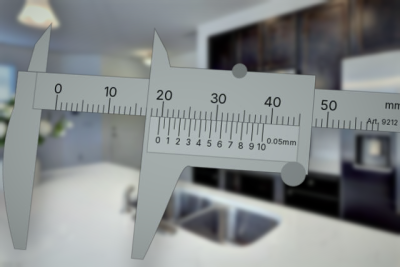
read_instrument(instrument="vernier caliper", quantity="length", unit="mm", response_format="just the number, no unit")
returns 19.6
